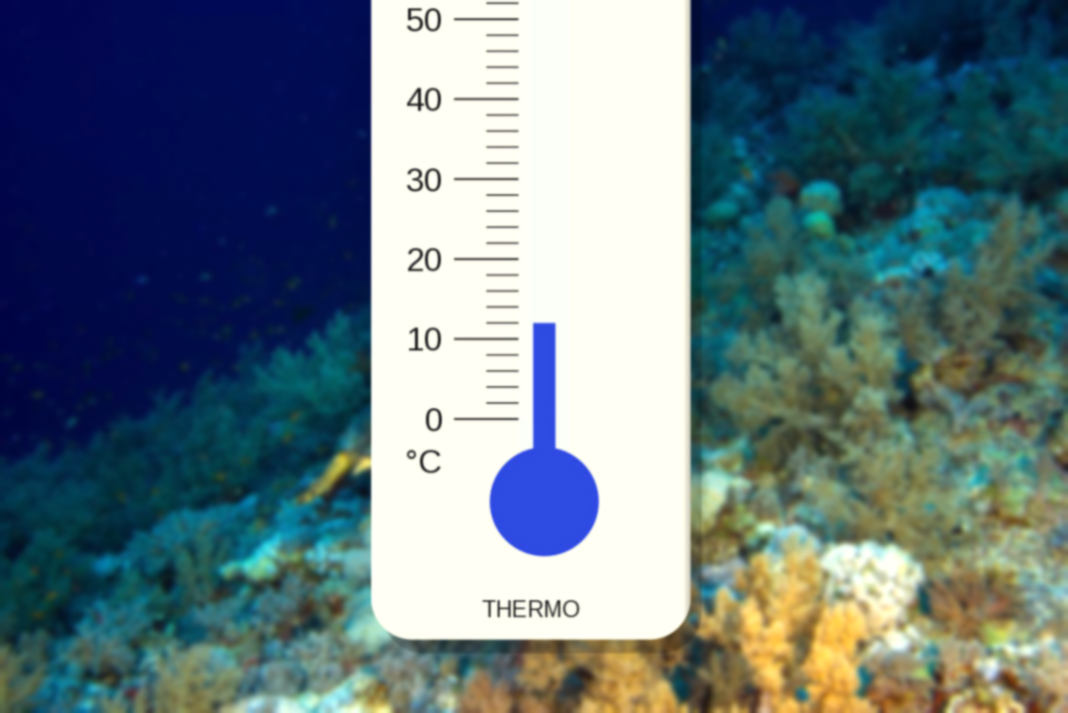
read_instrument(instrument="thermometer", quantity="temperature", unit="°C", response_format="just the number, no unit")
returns 12
